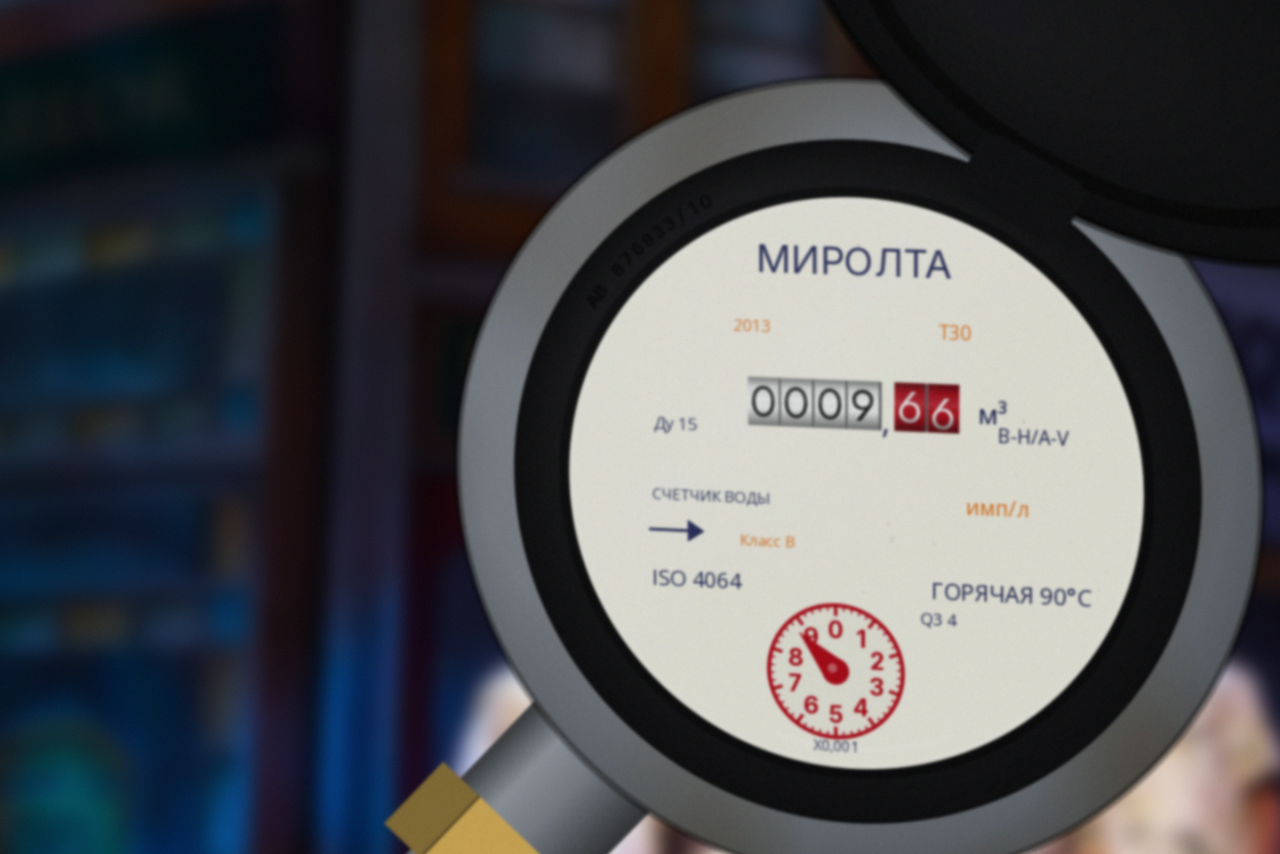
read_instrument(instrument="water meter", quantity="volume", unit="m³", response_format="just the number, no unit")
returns 9.658
